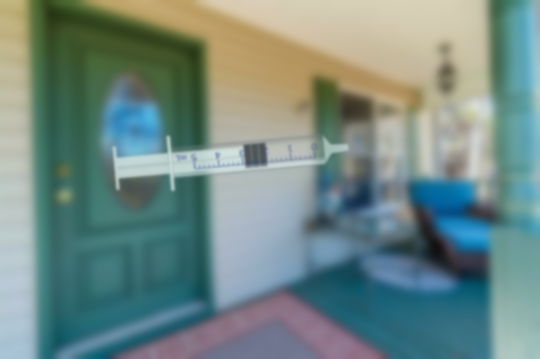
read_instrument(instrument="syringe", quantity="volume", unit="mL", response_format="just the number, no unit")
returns 2
